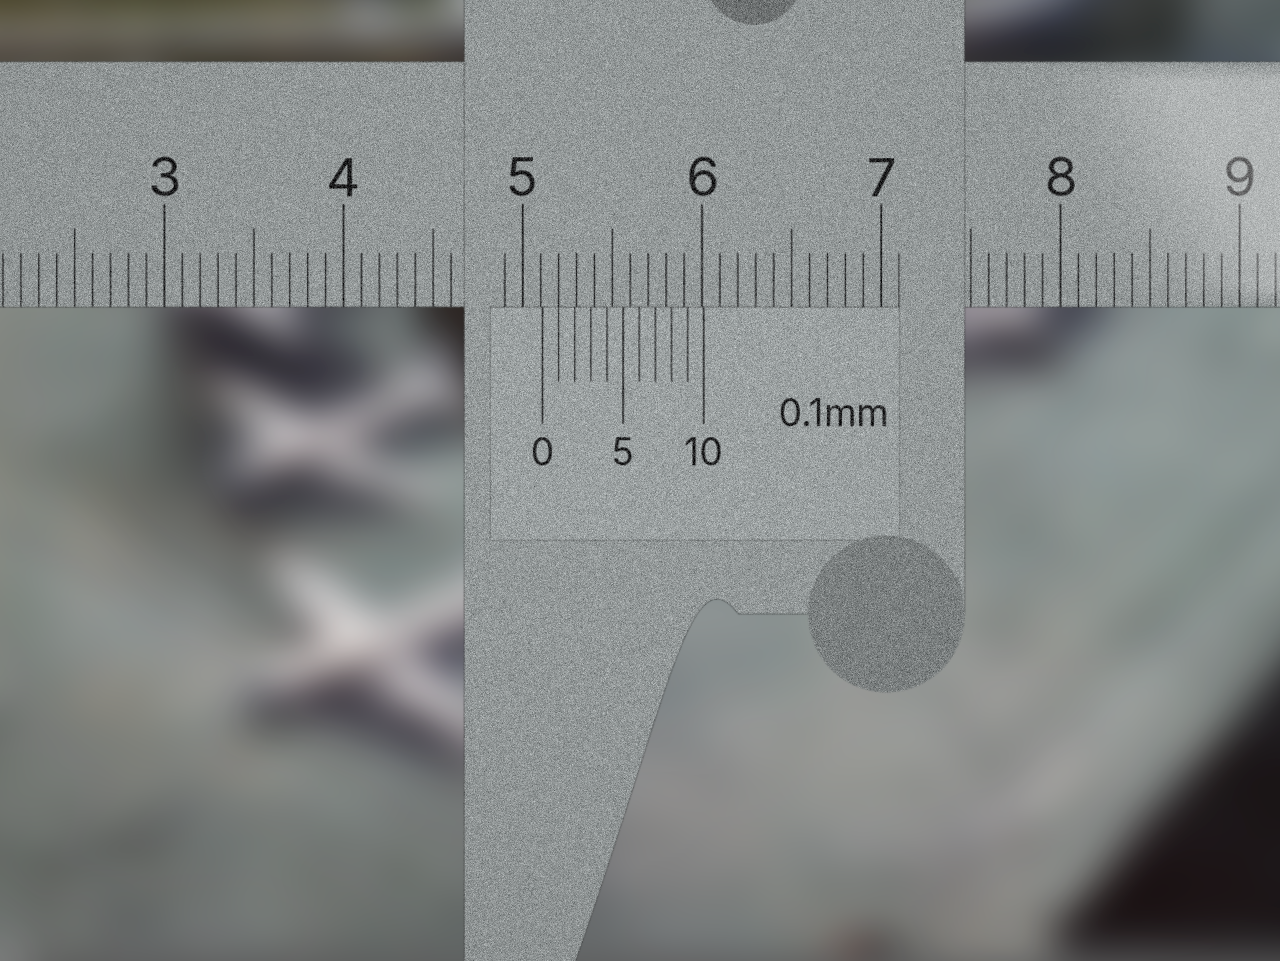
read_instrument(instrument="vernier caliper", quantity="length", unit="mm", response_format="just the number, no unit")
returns 51.1
